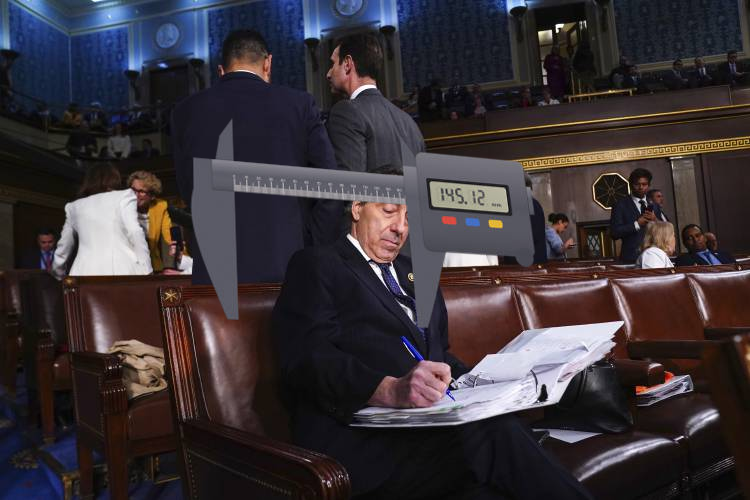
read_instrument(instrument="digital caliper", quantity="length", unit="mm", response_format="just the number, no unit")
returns 145.12
